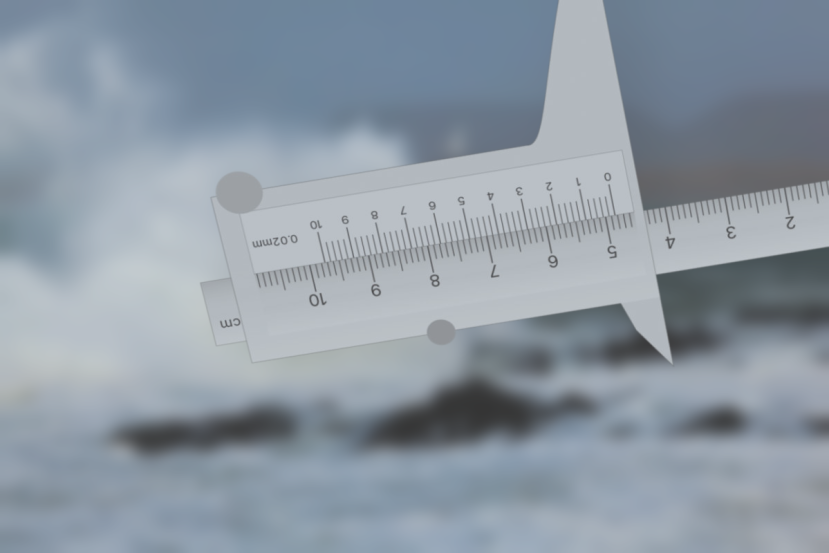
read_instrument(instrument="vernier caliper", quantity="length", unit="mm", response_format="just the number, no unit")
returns 48.4
